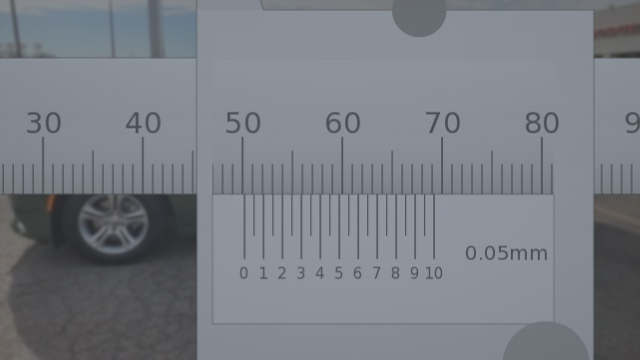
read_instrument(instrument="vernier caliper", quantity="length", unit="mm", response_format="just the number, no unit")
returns 50.2
